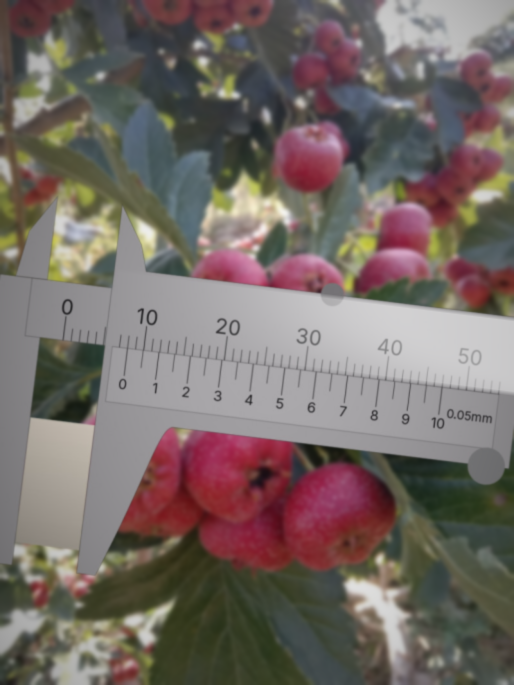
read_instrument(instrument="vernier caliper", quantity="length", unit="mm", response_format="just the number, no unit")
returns 8.0
